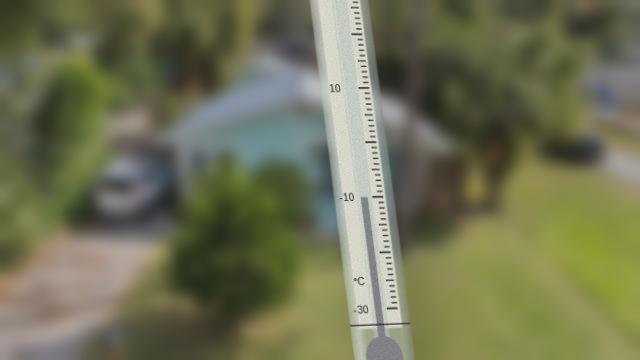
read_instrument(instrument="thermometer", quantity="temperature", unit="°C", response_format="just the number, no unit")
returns -10
